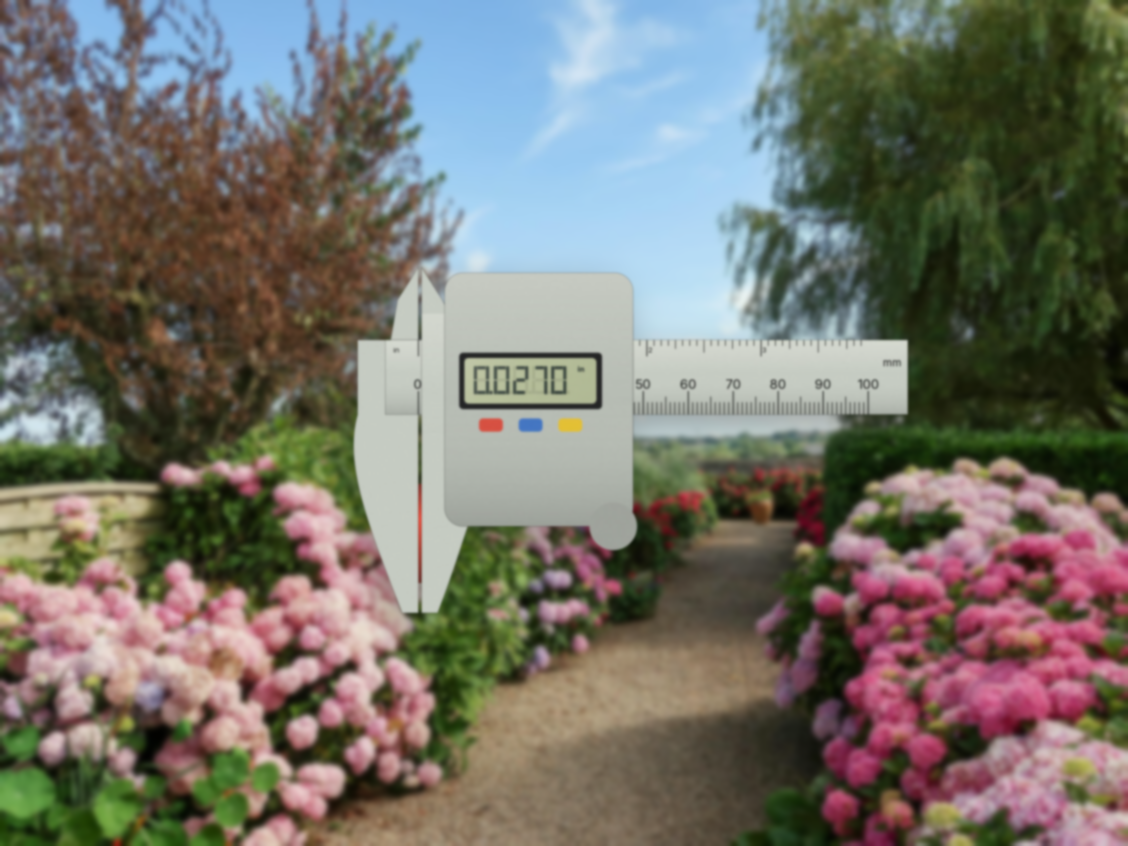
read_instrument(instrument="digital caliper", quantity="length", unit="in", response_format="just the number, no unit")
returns 0.0270
